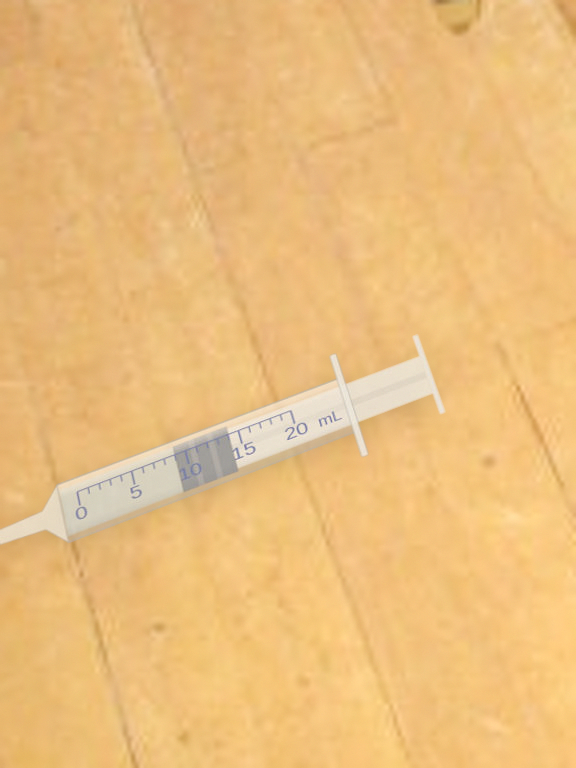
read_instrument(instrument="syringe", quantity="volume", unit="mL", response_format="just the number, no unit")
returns 9
